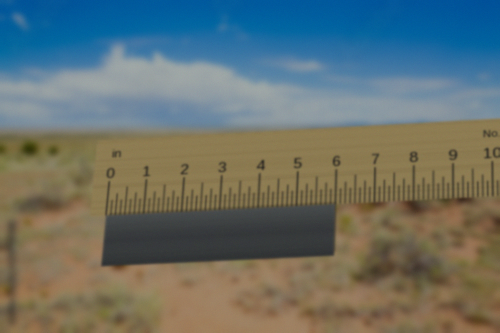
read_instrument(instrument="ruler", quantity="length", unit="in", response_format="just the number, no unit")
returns 6
